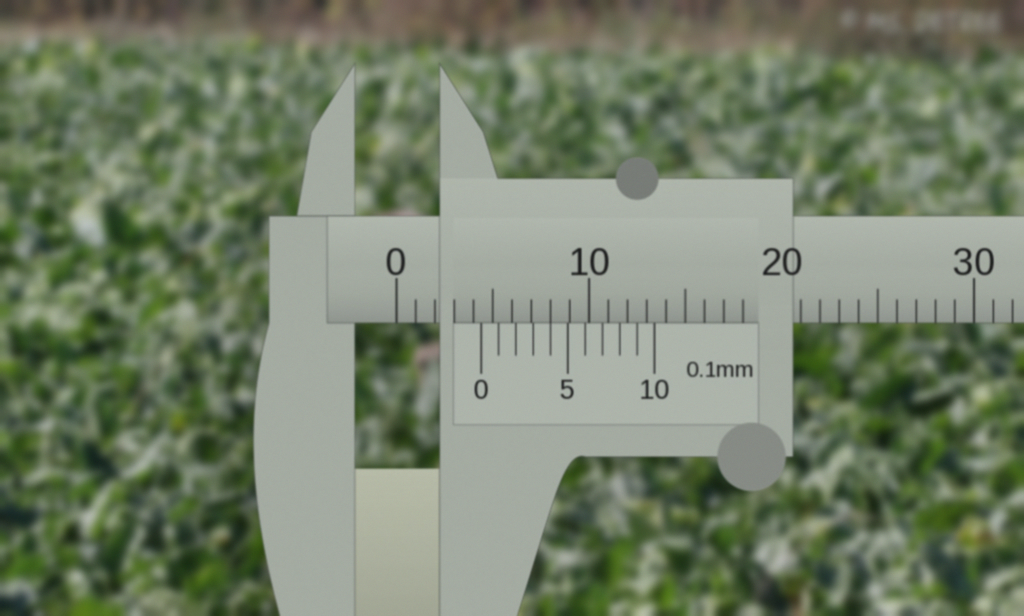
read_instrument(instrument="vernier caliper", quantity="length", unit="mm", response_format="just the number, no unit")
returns 4.4
